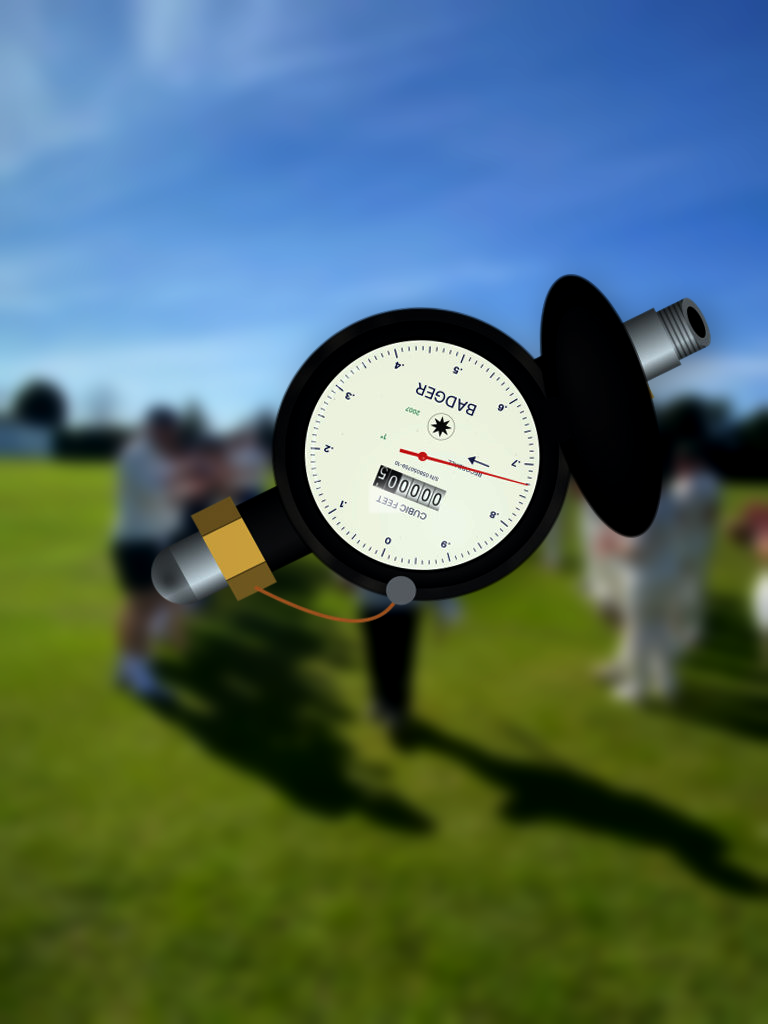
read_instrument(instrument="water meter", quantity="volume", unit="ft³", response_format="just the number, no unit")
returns 4.73
